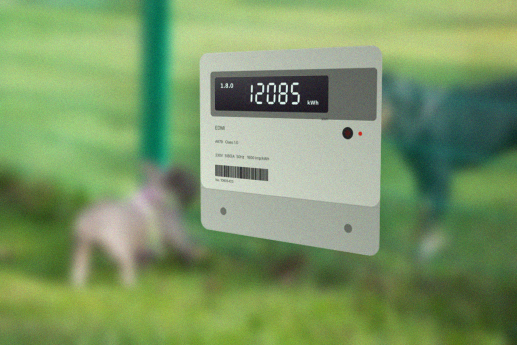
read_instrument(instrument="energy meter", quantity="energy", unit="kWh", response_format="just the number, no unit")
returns 12085
